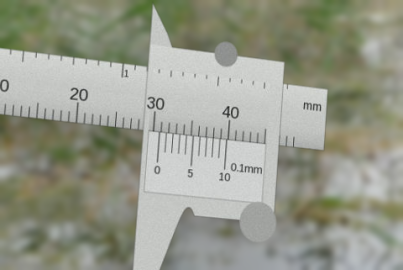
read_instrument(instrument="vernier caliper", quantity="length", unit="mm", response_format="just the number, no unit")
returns 30.8
